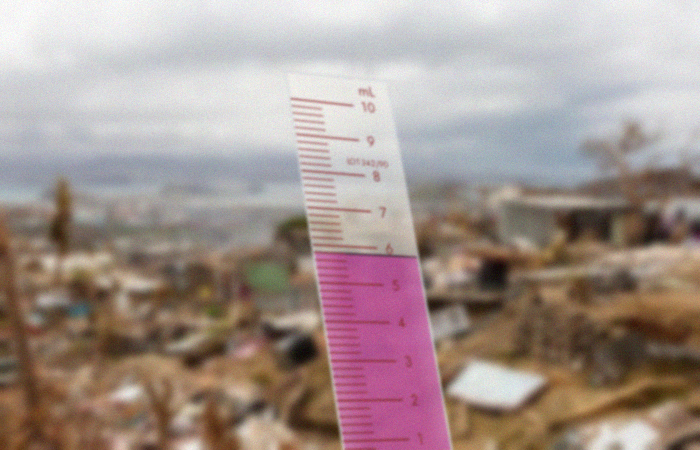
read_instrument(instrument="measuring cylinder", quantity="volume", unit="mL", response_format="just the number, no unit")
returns 5.8
